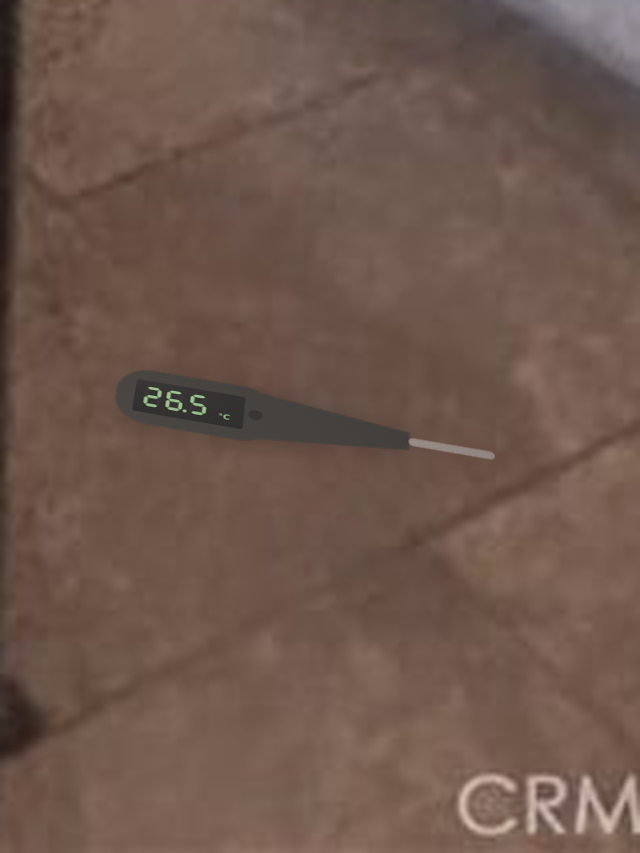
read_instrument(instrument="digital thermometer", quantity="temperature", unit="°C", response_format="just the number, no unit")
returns 26.5
